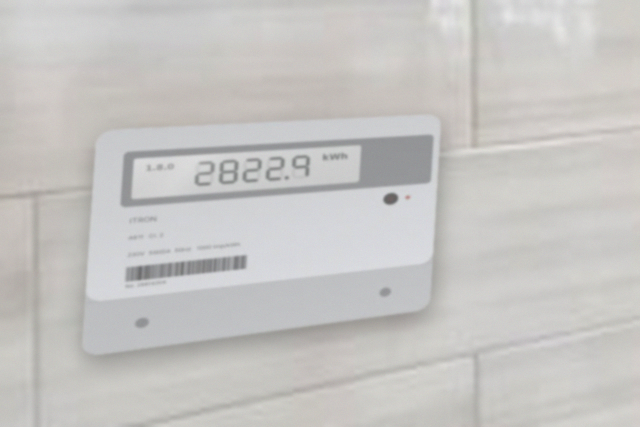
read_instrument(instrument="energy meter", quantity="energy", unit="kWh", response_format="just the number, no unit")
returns 2822.9
